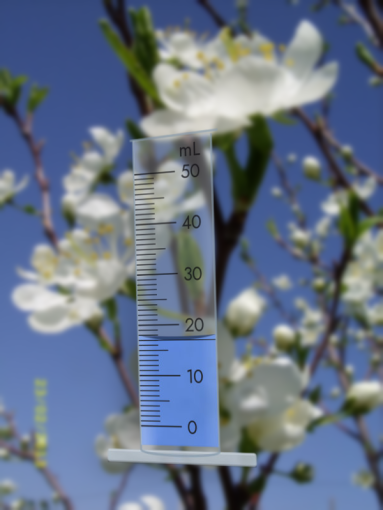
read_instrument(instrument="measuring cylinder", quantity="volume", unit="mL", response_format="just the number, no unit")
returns 17
